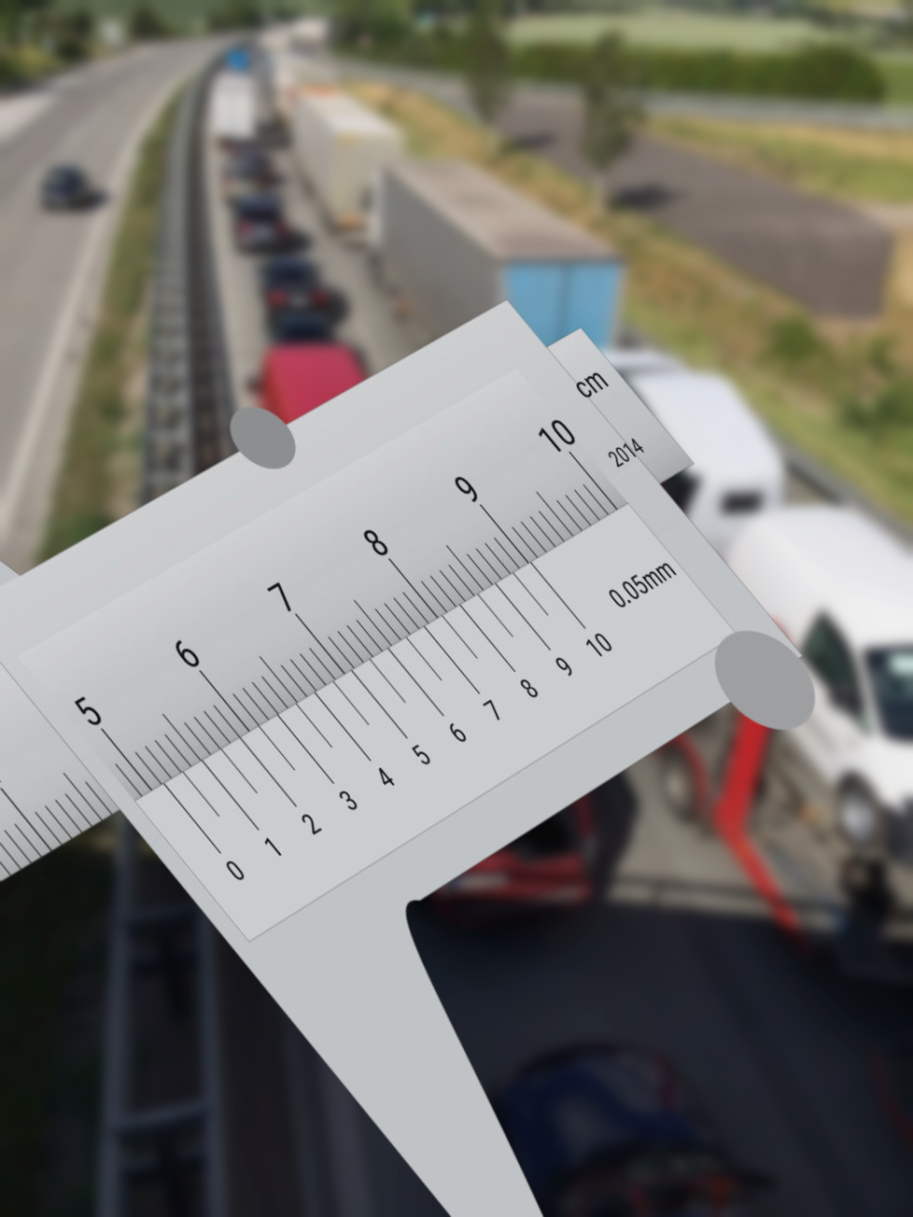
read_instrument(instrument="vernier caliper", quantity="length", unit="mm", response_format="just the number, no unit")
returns 51.2
